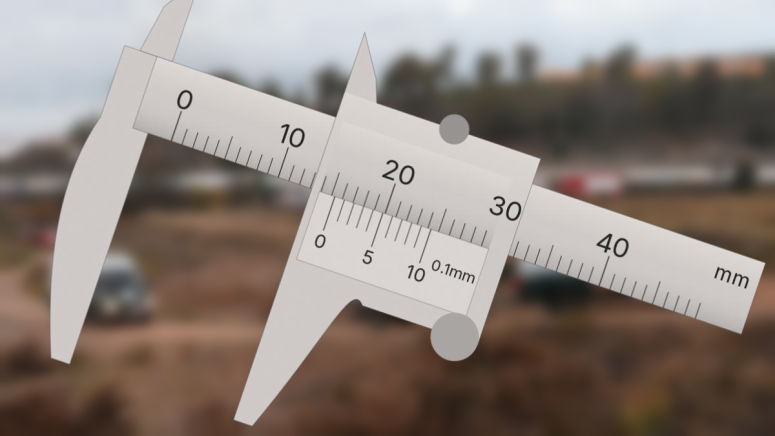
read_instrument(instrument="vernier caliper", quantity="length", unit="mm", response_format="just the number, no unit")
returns 15.3
